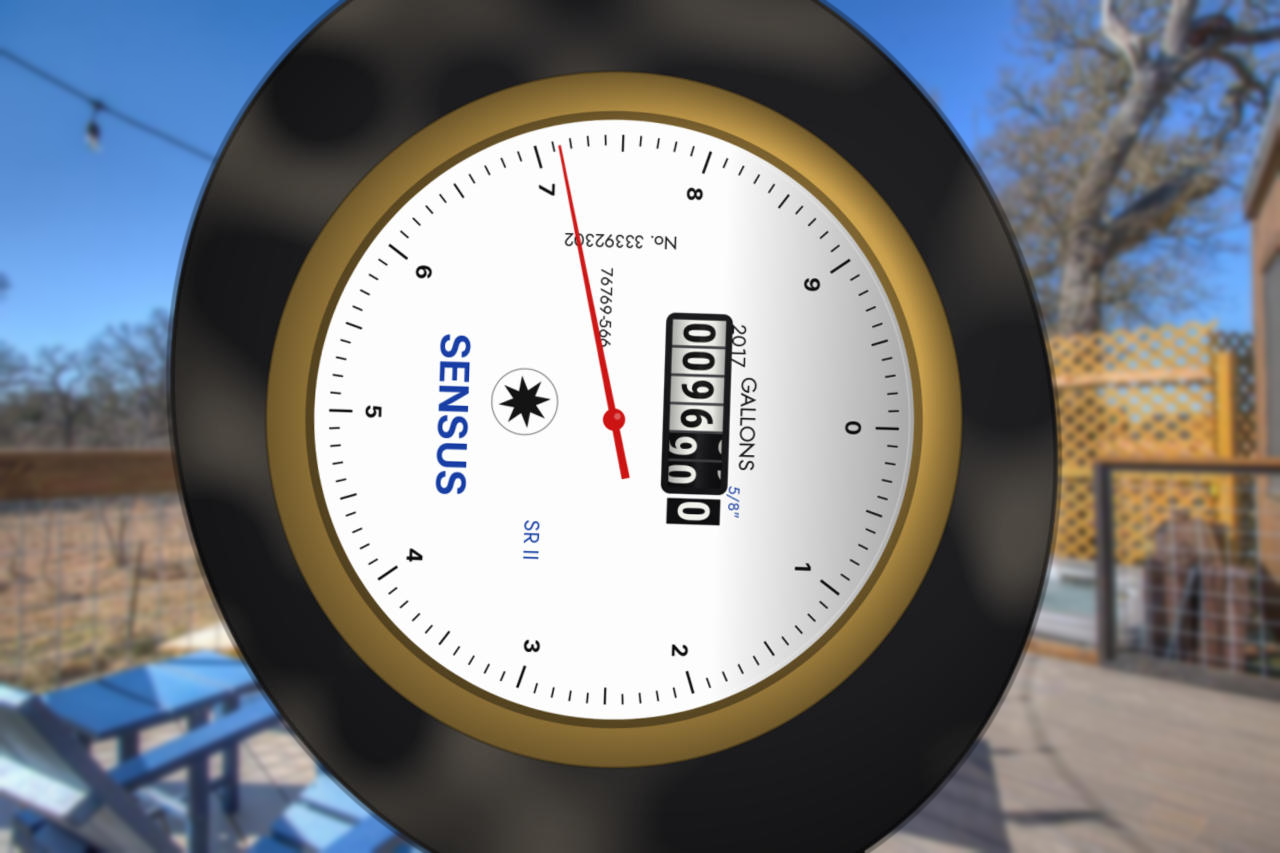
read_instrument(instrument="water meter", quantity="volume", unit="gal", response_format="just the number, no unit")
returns 96897.1
